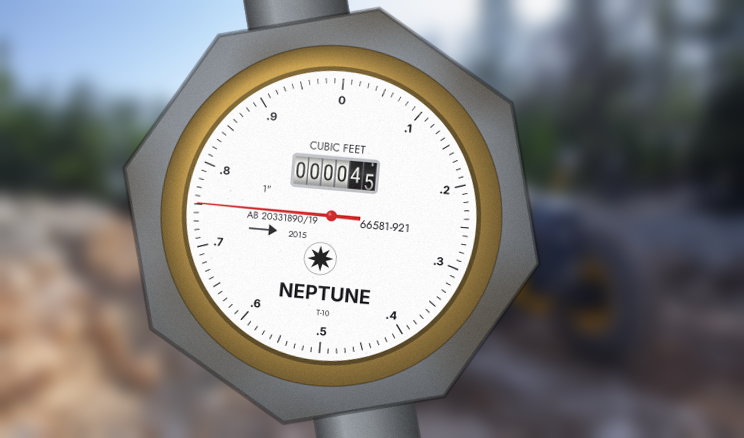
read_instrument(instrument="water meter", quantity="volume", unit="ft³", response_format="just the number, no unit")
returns 44.75
